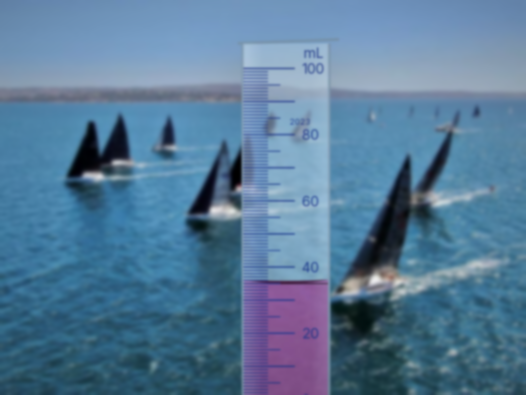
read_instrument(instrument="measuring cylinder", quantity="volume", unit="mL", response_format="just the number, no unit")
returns 35
